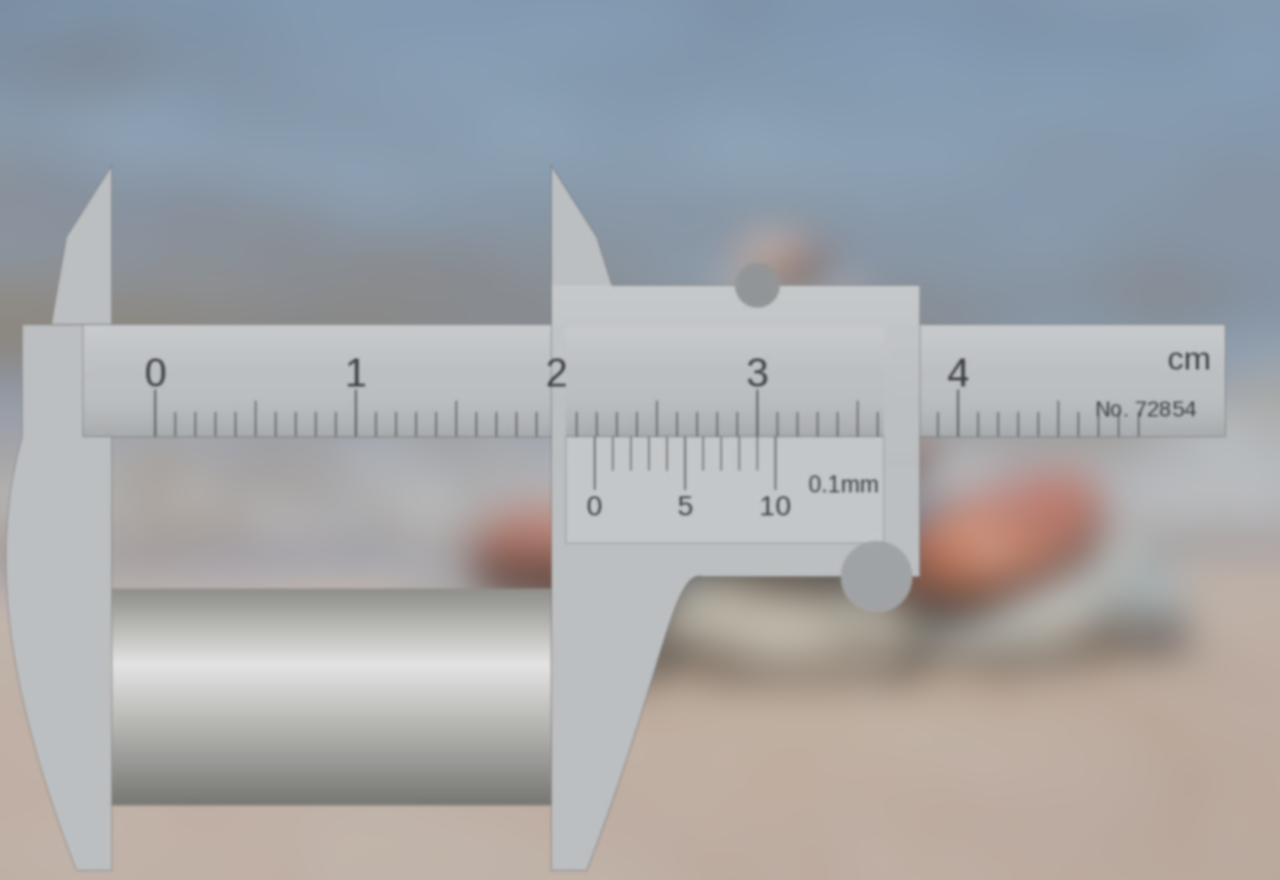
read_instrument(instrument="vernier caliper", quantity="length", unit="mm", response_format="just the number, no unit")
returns 21.9
